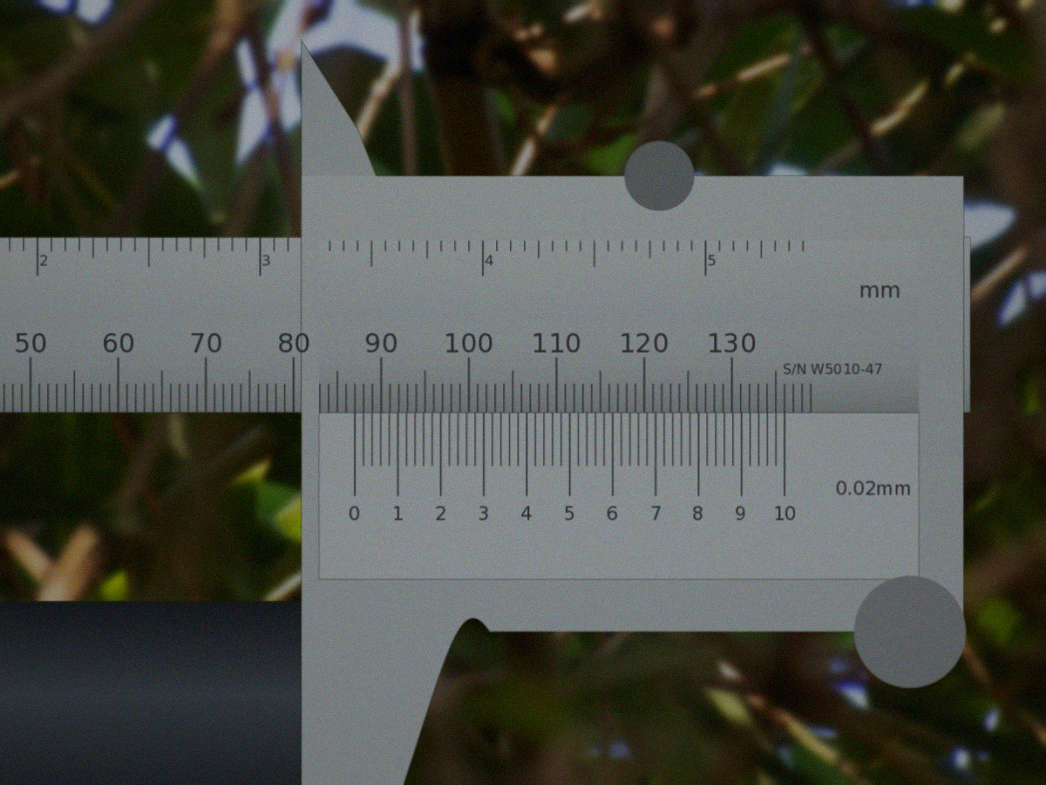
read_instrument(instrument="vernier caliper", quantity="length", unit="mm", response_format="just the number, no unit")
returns 87.0
